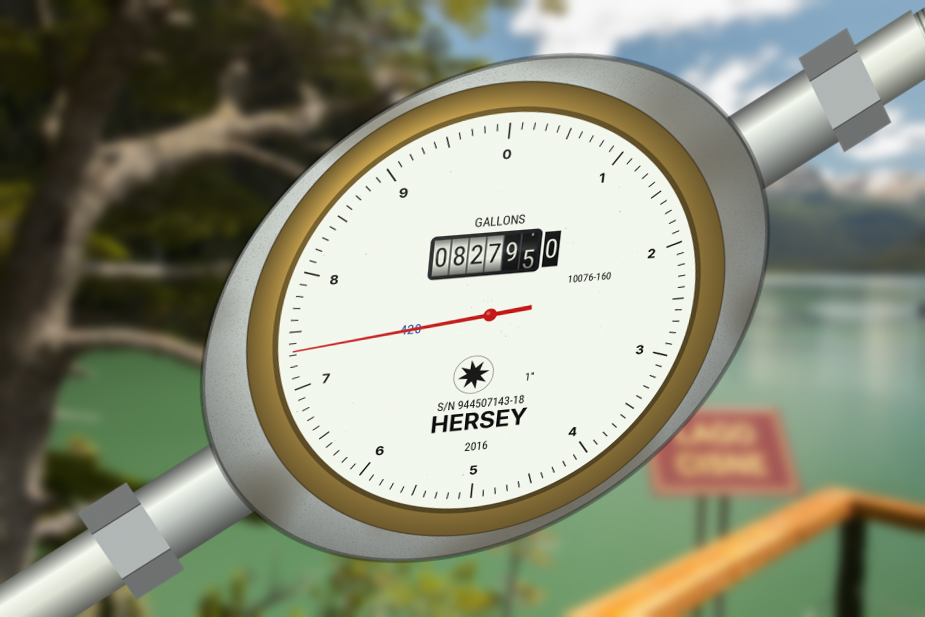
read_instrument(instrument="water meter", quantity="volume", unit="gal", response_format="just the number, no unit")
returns 827947.3
